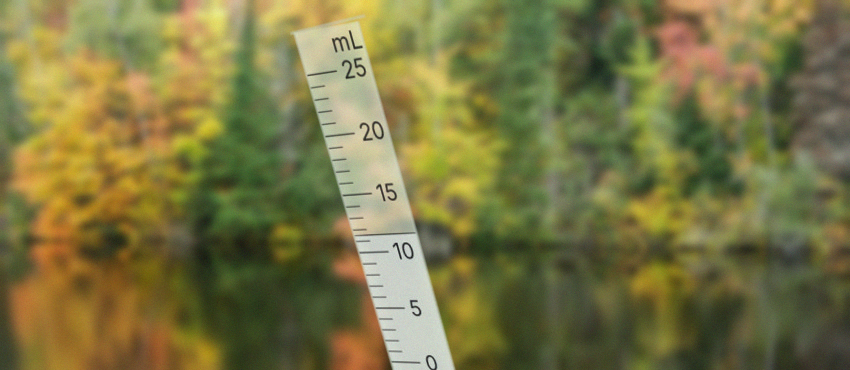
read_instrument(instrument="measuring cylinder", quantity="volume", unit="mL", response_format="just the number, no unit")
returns 11.5
